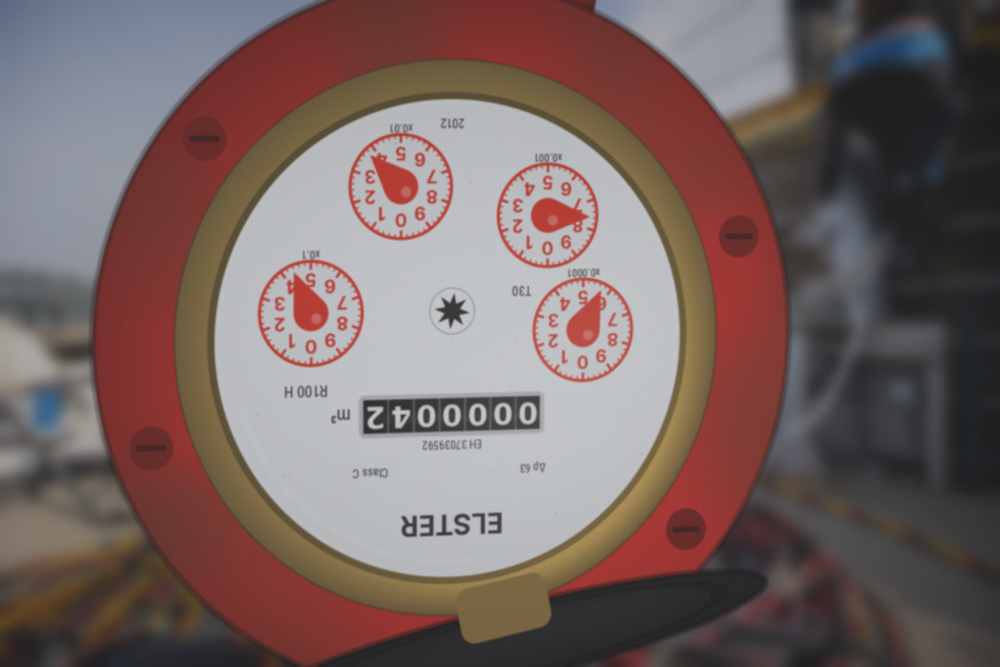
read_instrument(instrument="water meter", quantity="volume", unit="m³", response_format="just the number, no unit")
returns 42.4375
